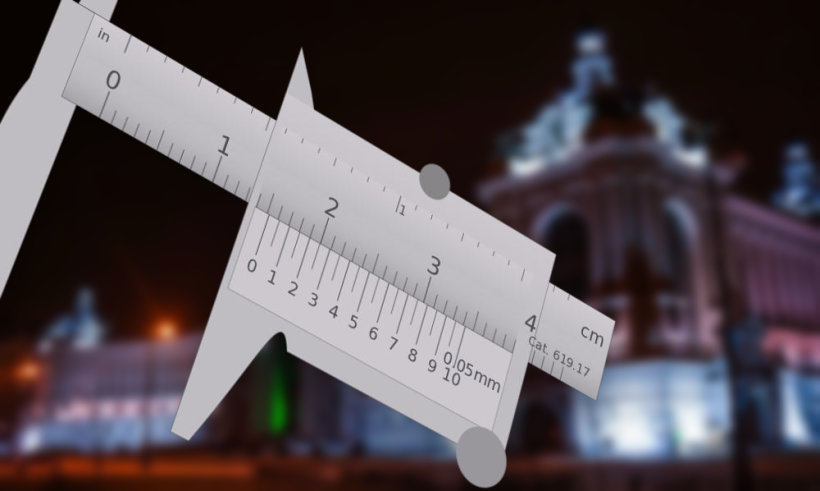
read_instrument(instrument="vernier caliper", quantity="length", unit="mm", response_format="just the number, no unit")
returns 15.2
